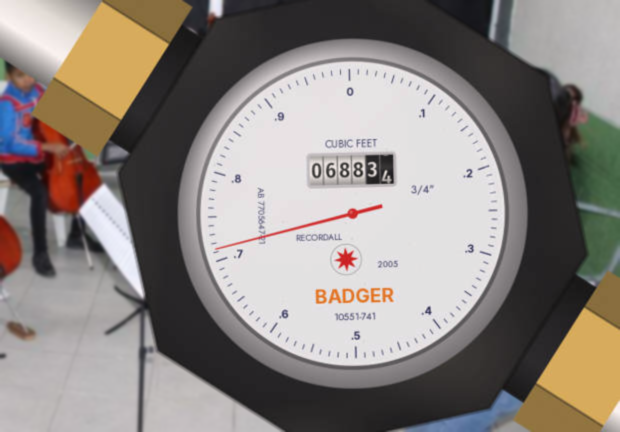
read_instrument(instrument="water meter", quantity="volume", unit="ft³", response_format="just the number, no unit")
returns 68833.71
